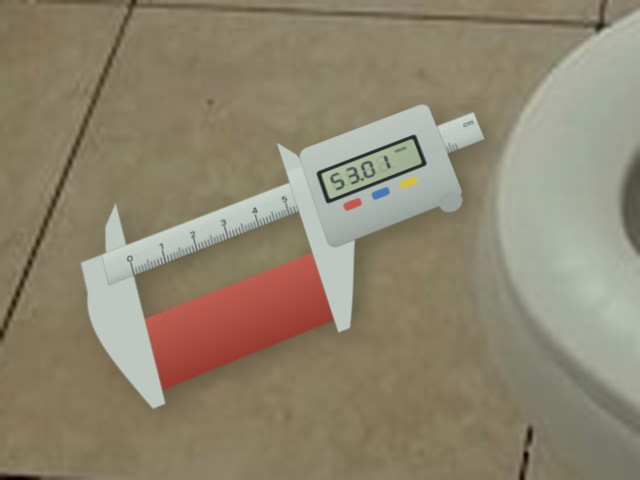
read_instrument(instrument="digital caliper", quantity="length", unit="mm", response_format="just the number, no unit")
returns 53.01
